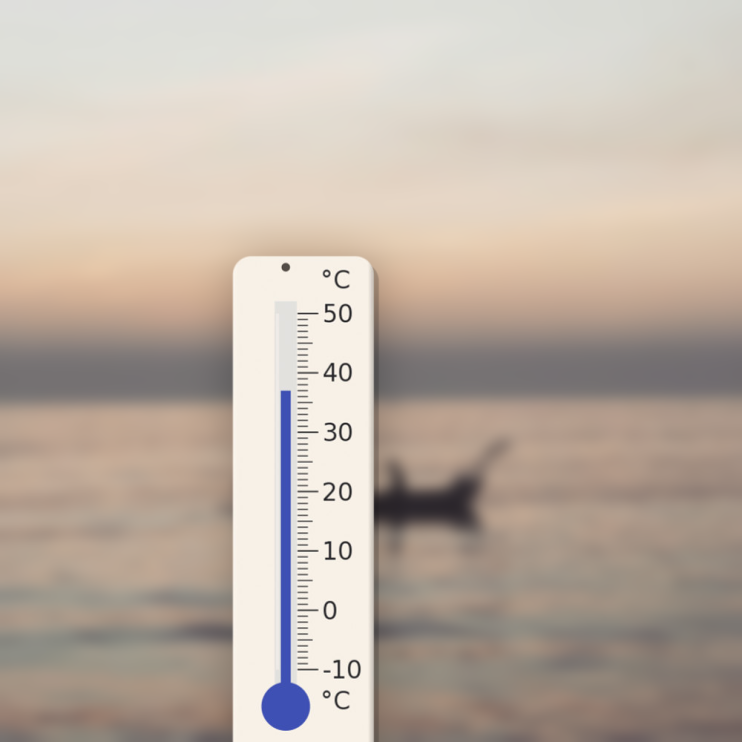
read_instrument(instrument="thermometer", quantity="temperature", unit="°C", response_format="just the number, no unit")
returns 37
